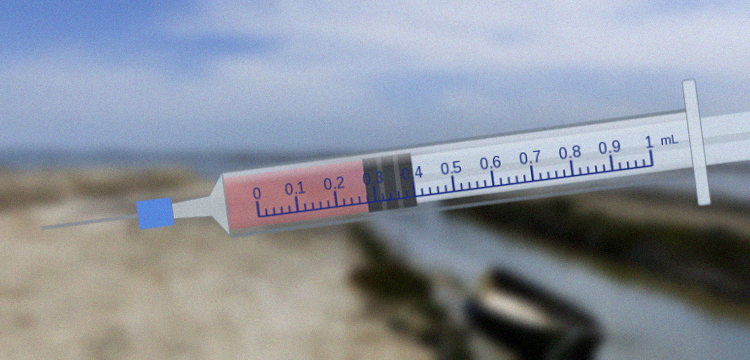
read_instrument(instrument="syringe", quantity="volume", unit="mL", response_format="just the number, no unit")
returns 0.28
